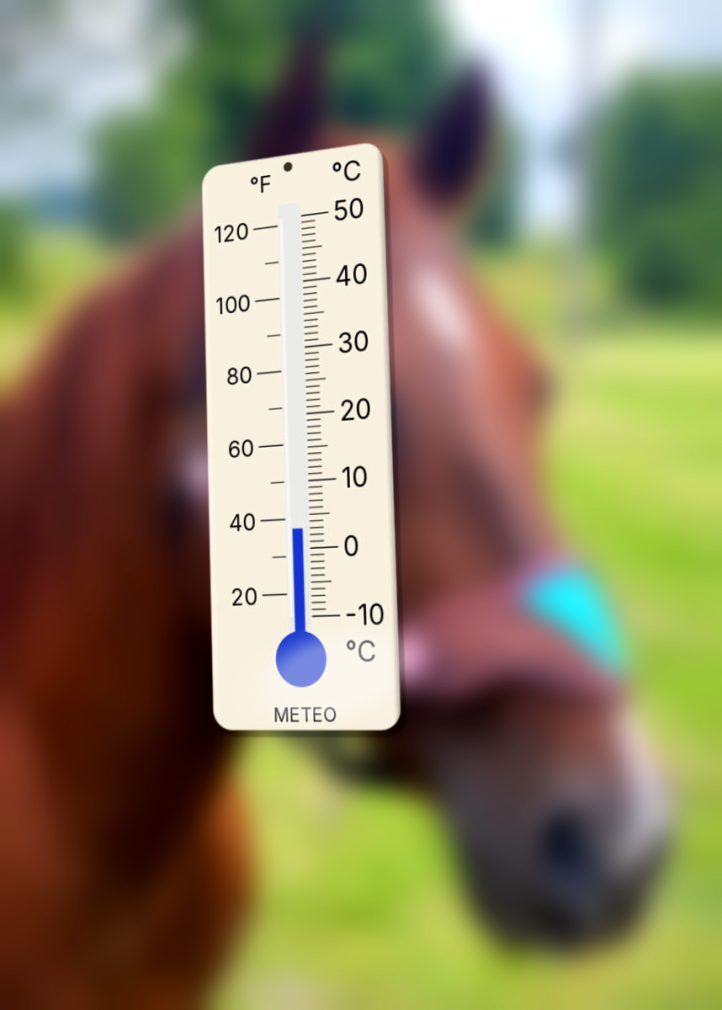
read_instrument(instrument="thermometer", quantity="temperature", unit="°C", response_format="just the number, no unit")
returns 3
